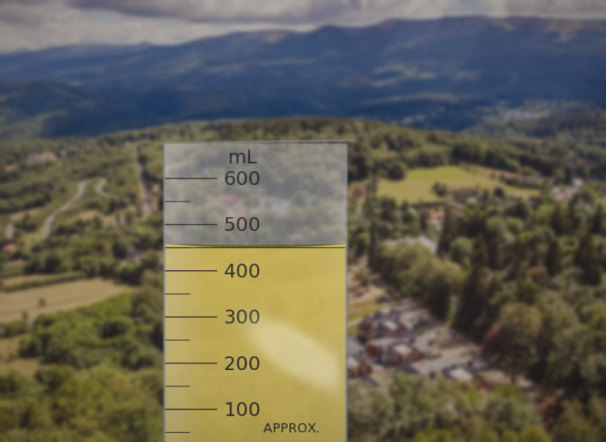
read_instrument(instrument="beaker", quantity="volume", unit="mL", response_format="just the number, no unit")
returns 450
